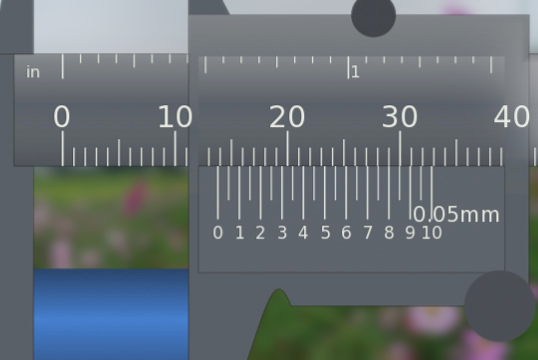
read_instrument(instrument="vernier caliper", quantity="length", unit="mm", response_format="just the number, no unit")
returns 13.8
